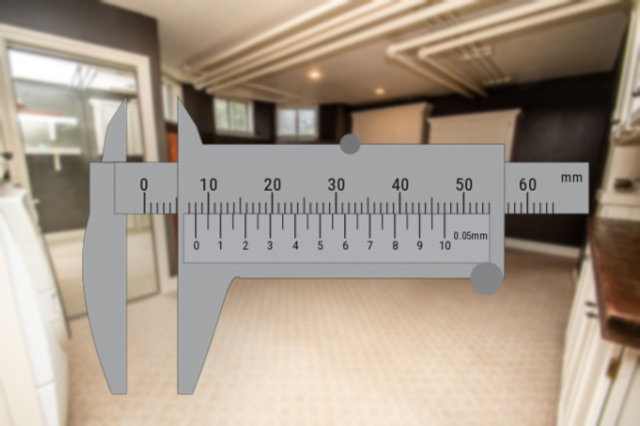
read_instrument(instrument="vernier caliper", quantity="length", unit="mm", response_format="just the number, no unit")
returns 8.0
